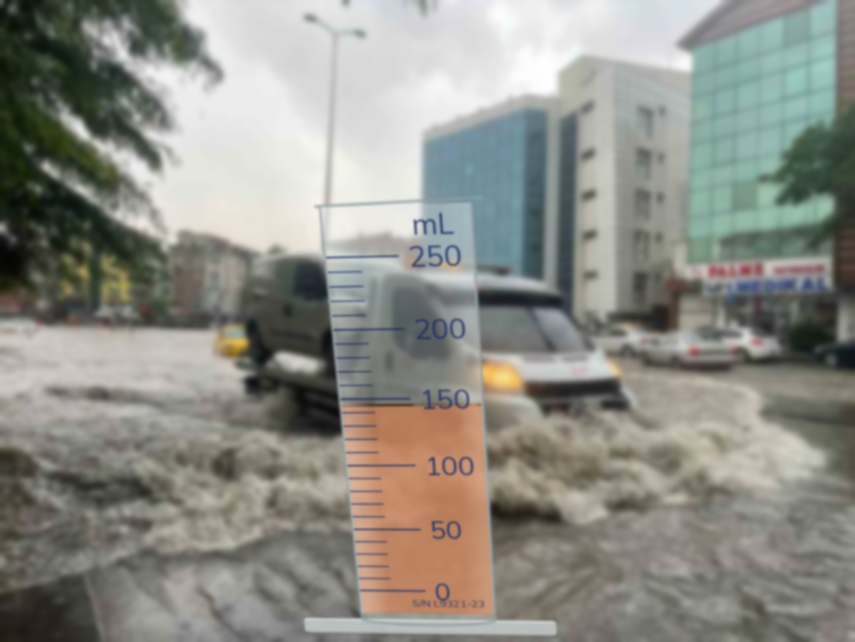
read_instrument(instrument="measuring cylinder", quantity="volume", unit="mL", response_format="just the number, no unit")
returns 145
